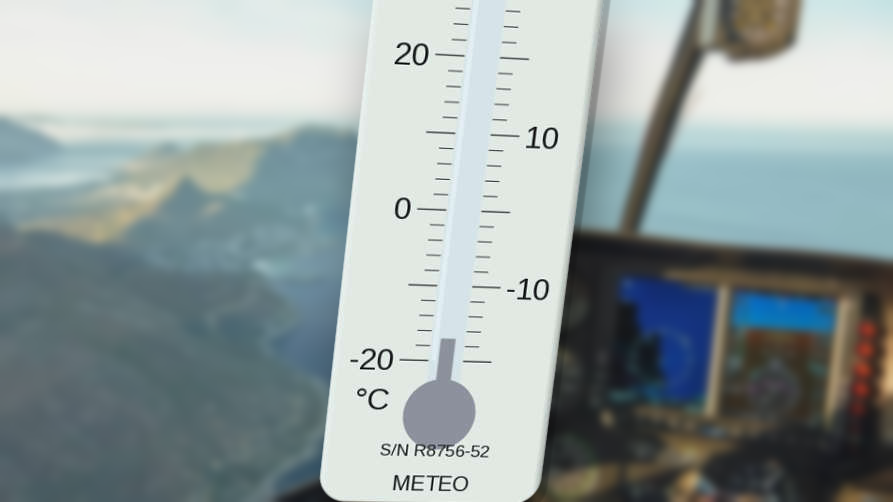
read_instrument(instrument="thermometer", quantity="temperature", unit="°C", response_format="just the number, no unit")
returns -17
